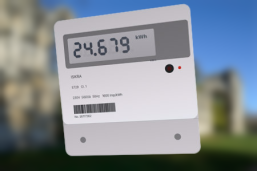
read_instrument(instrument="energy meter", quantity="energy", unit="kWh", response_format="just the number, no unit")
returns 24.679
